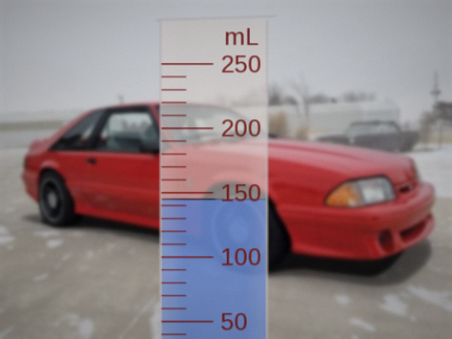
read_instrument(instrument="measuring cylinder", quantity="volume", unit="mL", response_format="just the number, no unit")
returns 145
